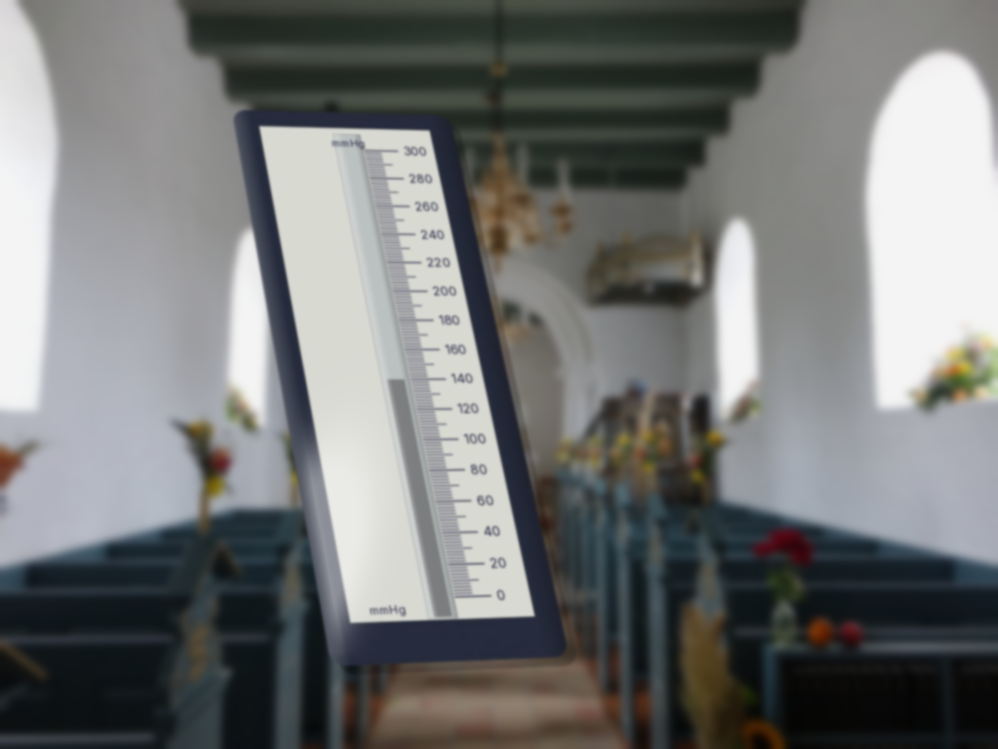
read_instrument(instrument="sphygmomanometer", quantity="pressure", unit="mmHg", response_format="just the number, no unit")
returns 140
